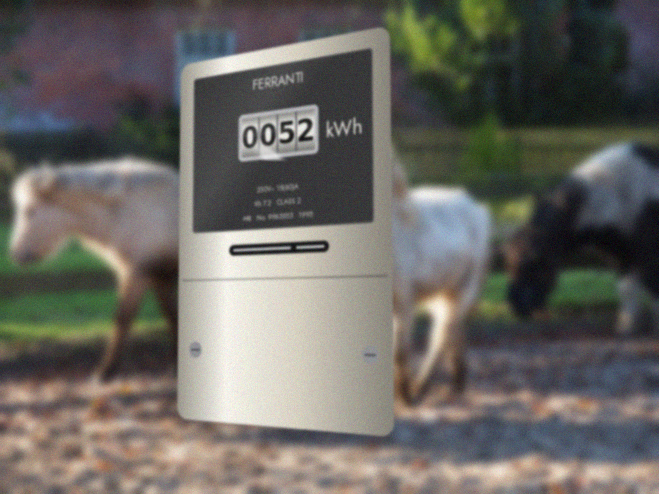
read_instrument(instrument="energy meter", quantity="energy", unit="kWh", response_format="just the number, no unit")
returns 52
